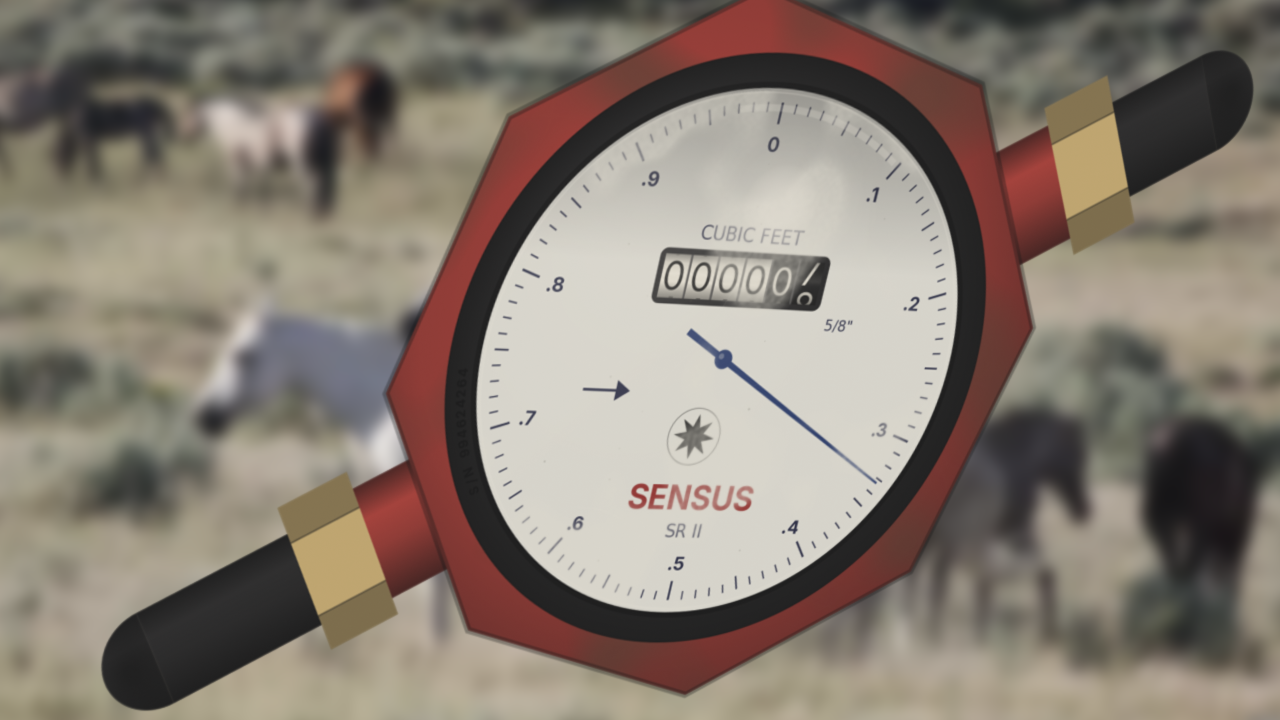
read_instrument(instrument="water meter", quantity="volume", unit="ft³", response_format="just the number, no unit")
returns 7.33
